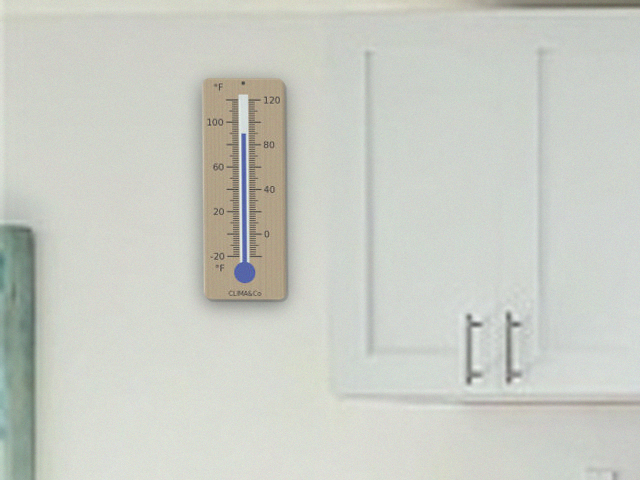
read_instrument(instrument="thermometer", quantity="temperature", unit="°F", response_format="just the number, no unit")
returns 90
